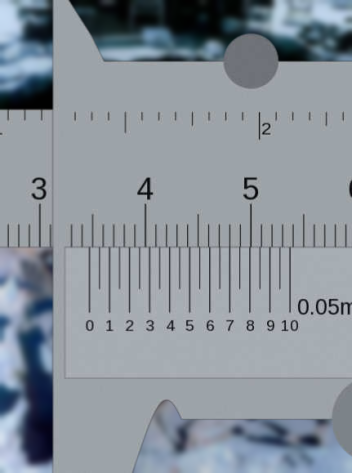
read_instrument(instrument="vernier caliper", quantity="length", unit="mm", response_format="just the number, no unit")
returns 34.7
